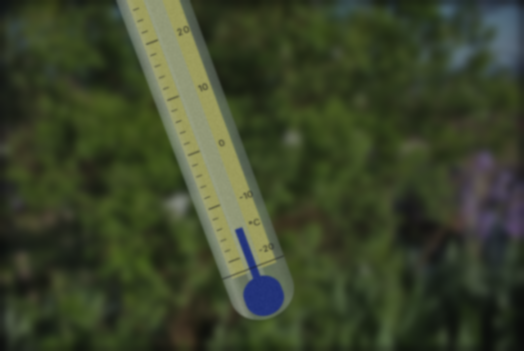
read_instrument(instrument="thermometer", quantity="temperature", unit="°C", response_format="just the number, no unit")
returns -15
